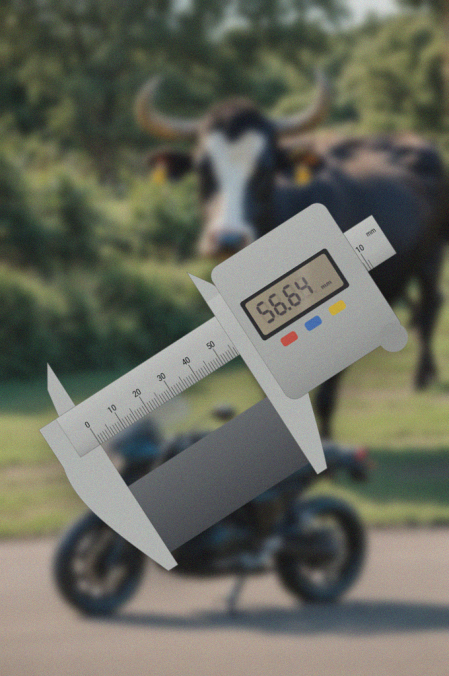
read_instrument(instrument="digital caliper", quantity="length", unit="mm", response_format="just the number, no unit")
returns 56.64
